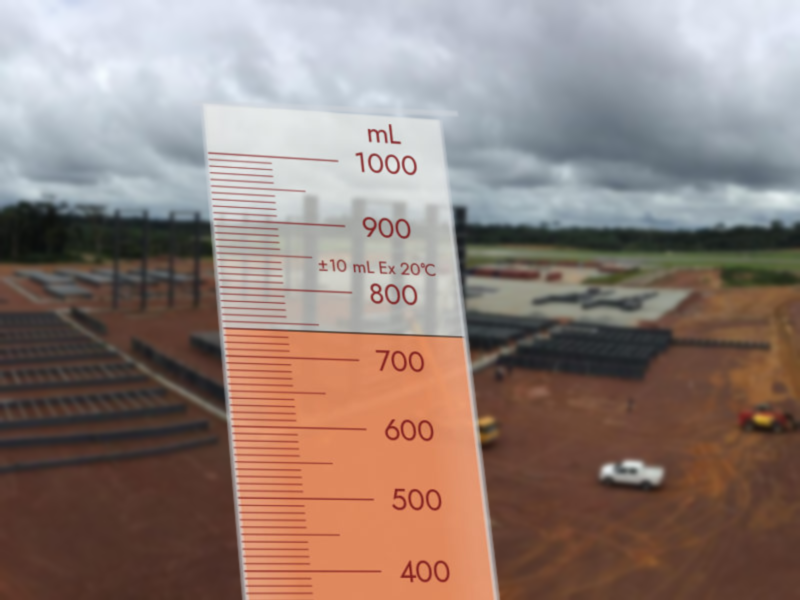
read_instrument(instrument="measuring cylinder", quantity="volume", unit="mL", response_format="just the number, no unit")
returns 740
